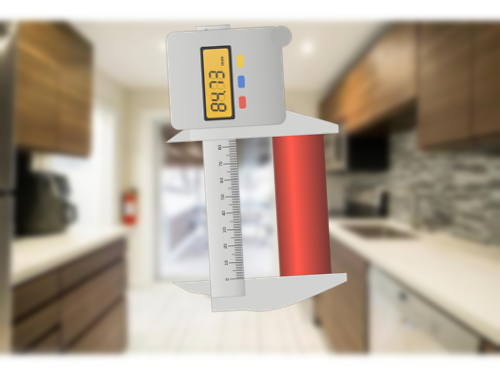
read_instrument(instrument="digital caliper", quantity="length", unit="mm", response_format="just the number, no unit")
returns 84.73
